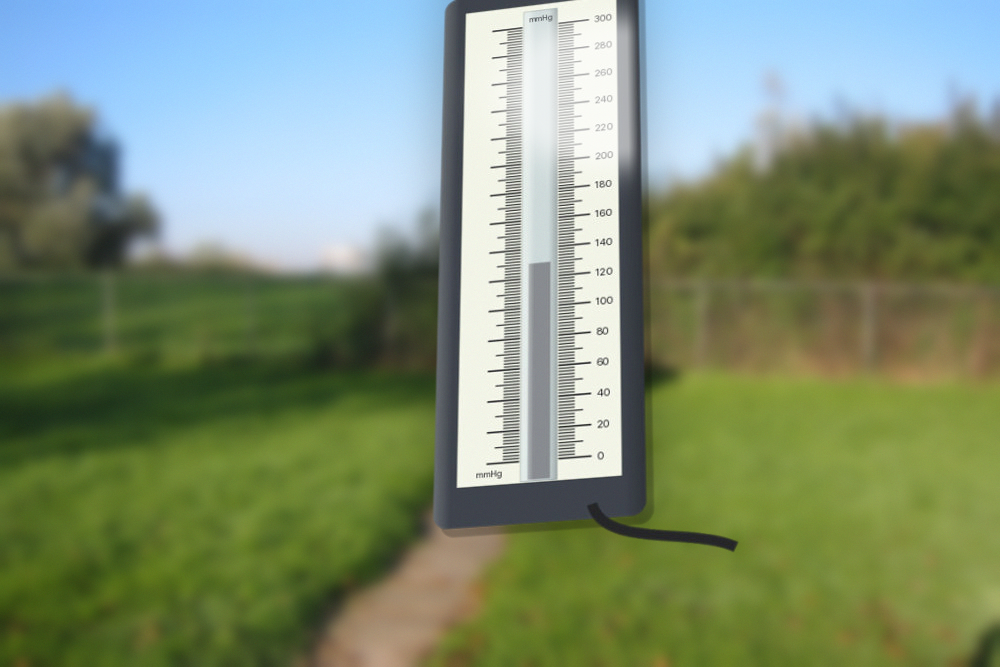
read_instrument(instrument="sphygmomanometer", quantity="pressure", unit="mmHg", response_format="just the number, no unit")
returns 130
